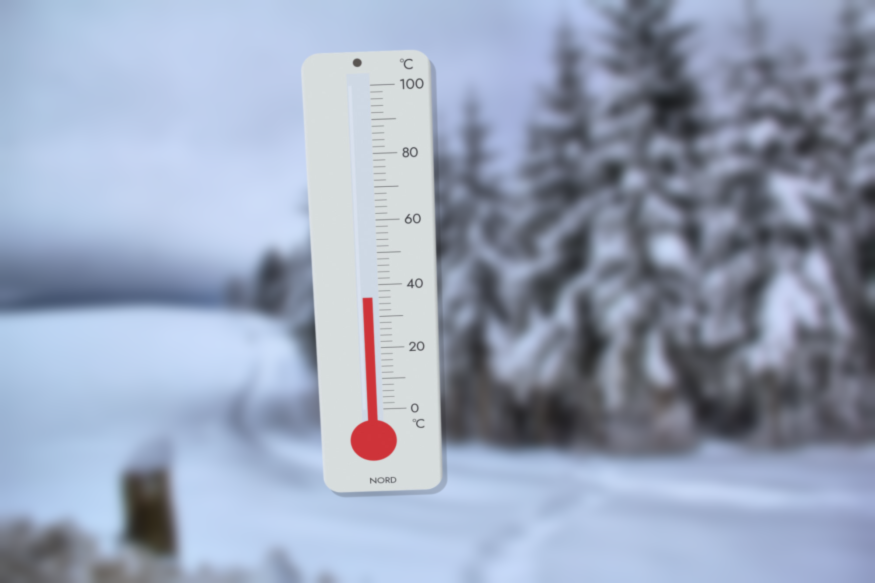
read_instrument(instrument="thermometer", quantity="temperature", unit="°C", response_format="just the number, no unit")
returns 36
